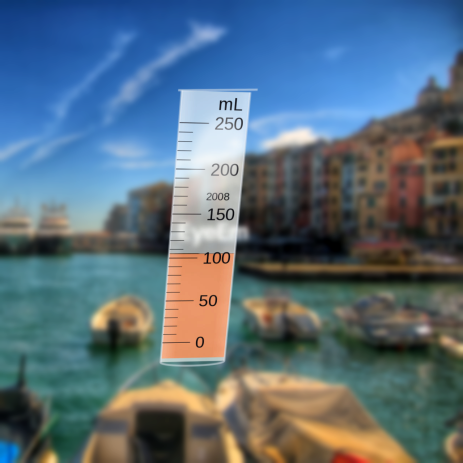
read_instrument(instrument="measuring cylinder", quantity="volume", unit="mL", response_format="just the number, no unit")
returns 105
